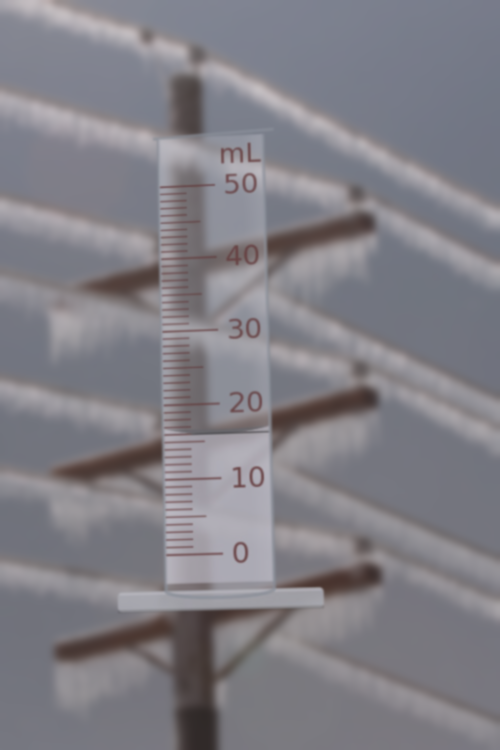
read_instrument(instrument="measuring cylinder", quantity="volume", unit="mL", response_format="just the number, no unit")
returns 16
